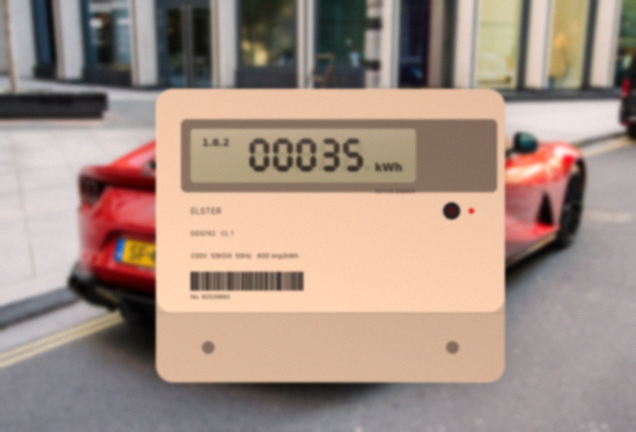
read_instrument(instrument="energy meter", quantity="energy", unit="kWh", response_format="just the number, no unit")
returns 35
